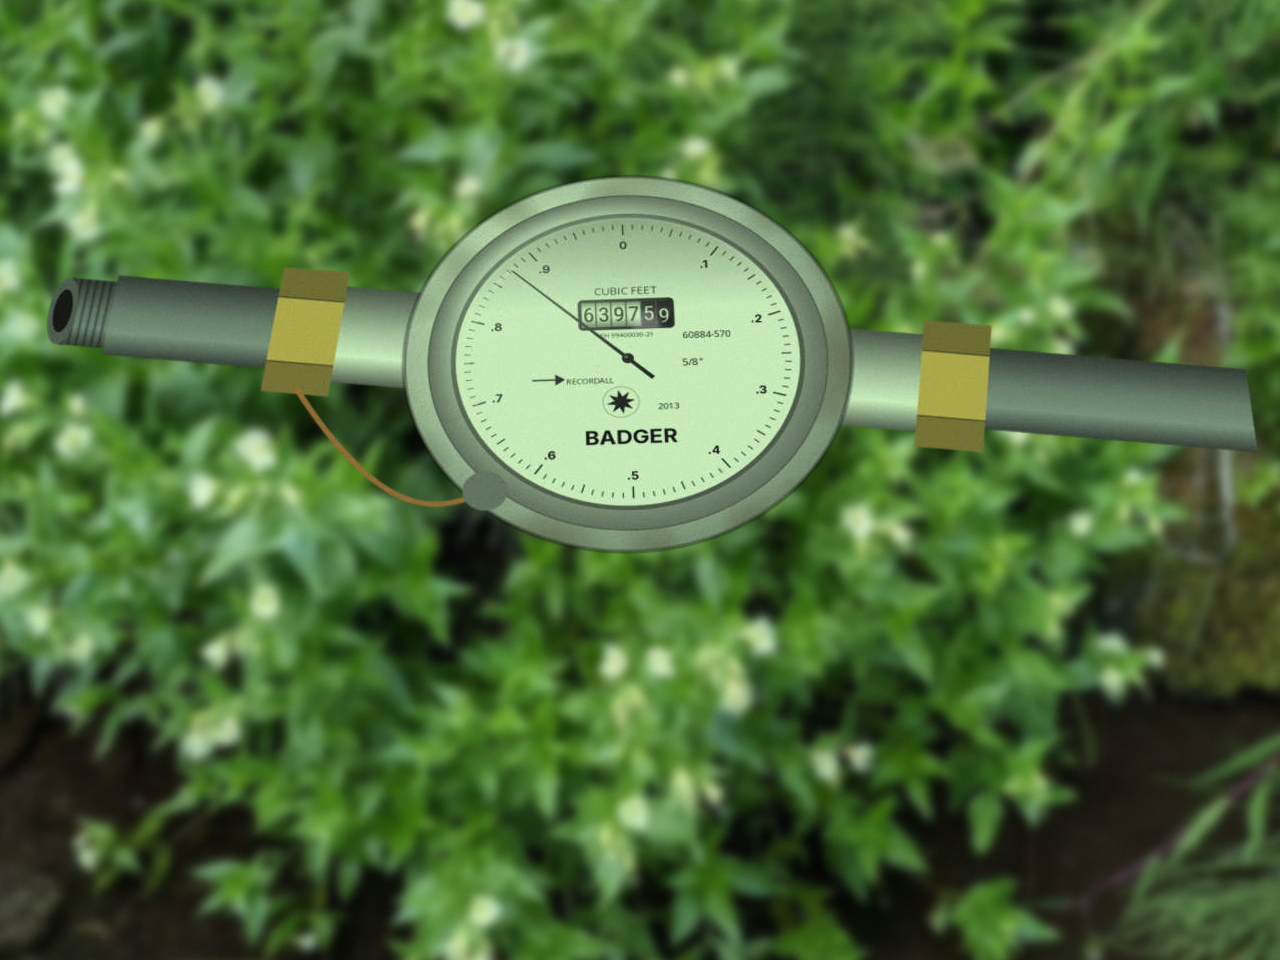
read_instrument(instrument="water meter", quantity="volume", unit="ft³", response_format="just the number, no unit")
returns 639758.87
